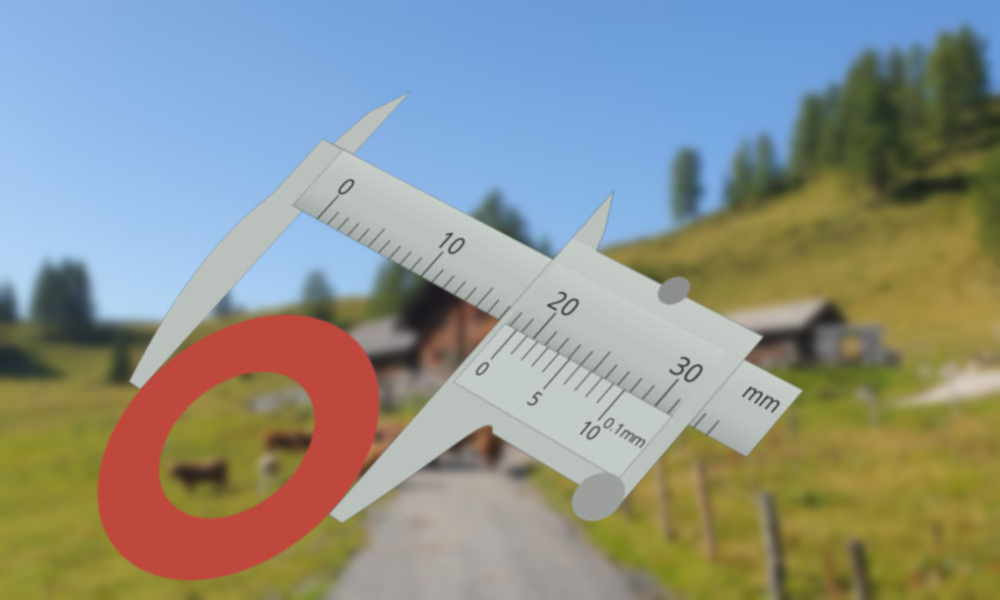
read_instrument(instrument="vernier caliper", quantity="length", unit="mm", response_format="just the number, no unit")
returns 18.6
